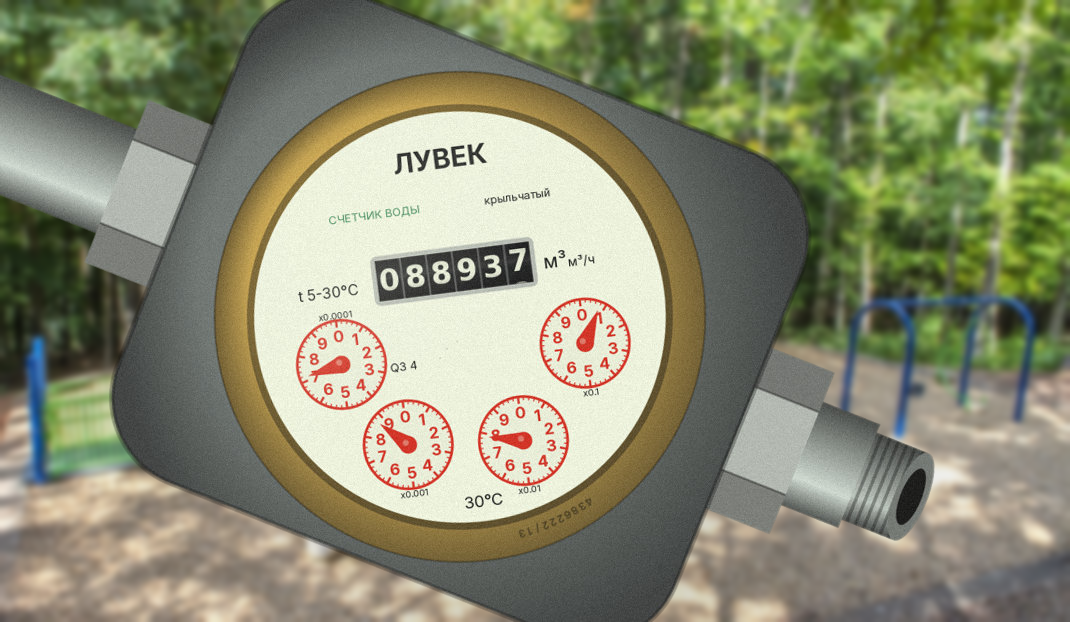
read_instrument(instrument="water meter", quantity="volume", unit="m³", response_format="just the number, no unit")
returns 88937.0787
